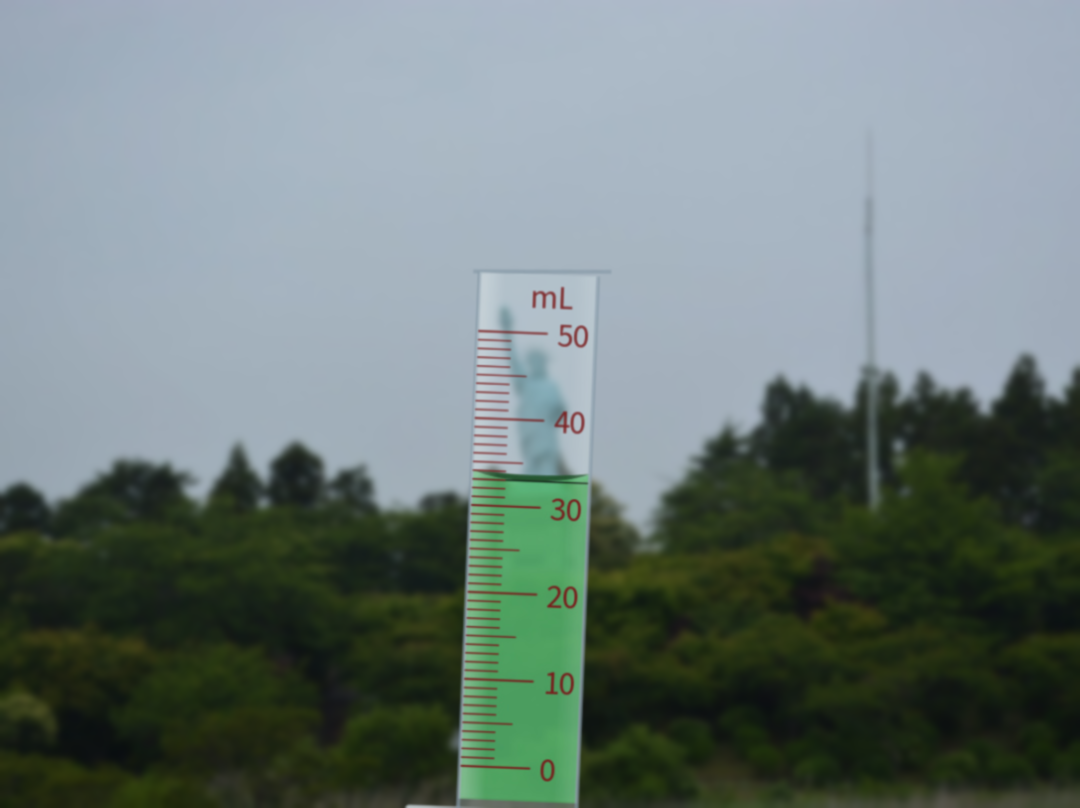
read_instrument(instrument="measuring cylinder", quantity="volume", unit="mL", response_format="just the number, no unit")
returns 33
